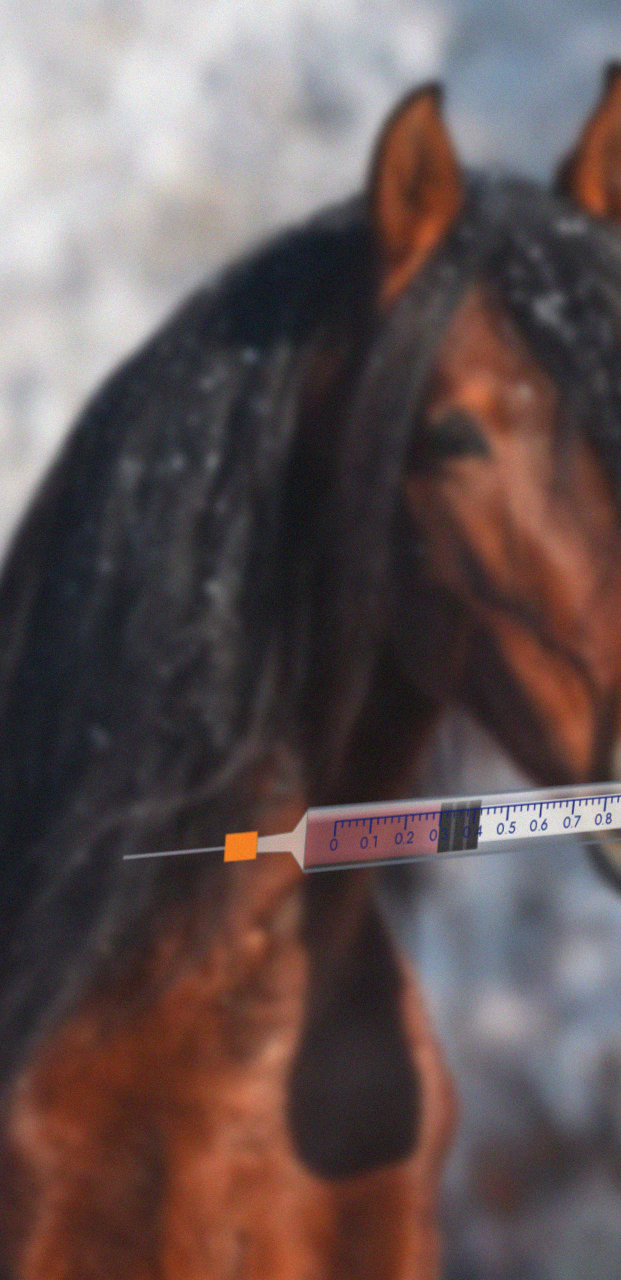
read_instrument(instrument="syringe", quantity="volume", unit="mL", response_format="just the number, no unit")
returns 0.3
